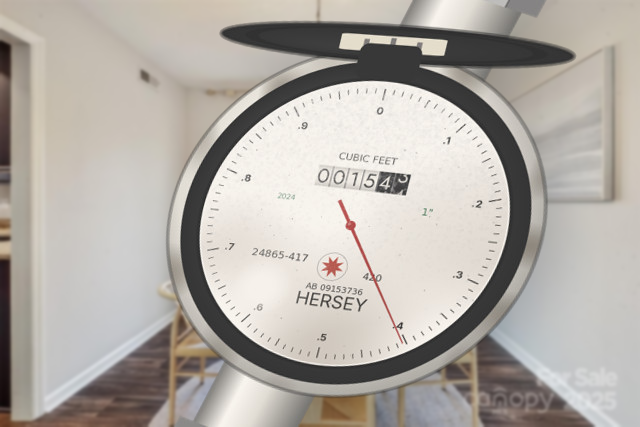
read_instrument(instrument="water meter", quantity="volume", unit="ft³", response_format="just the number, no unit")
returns 1543.40
